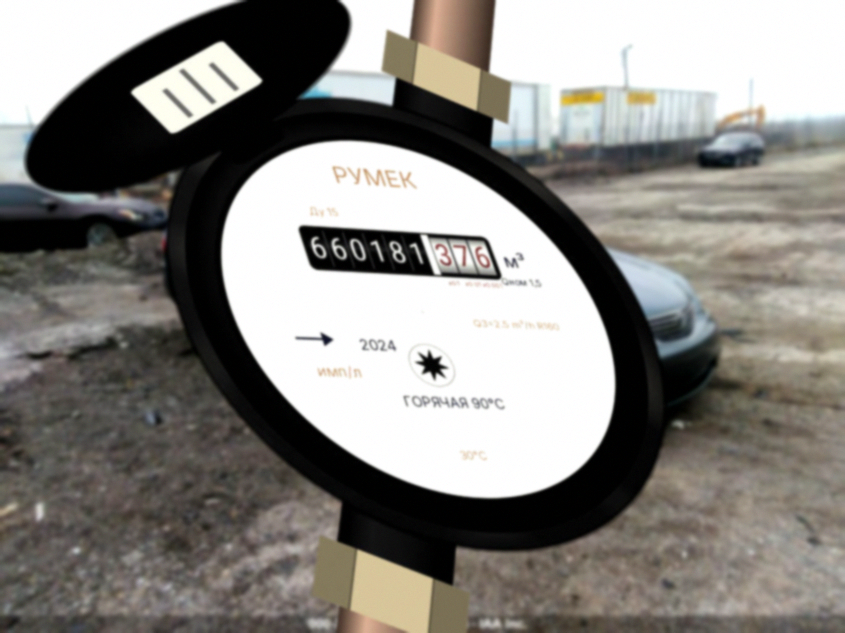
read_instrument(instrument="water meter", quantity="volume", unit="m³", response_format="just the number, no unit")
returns 660181.376
